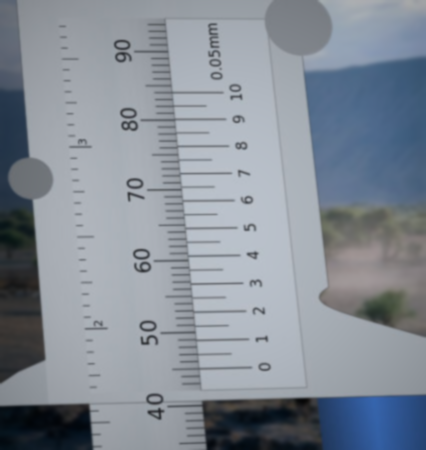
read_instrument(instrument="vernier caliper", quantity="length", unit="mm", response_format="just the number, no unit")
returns 45.0
